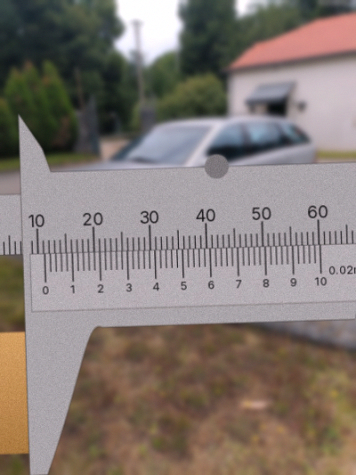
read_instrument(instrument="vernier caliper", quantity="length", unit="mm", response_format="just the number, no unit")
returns 11.2
